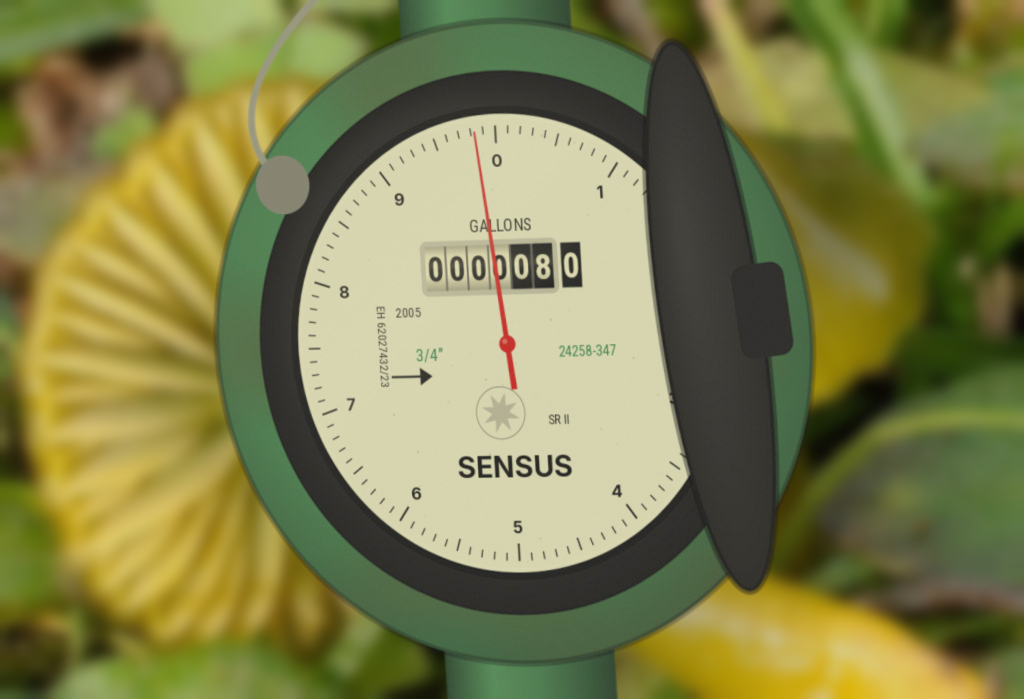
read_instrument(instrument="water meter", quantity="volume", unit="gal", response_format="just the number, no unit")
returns 79.8
